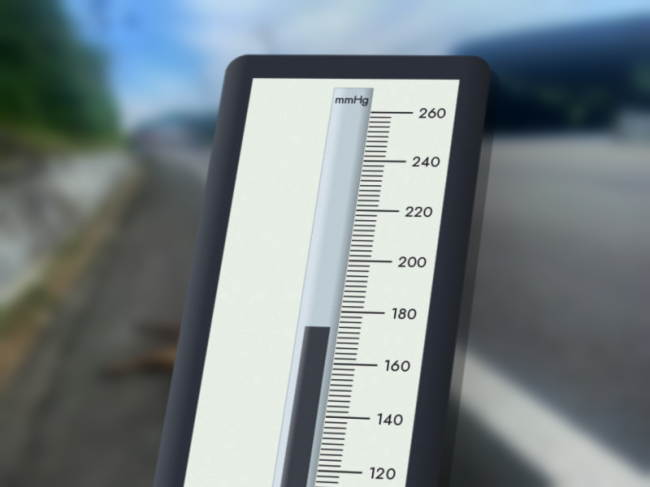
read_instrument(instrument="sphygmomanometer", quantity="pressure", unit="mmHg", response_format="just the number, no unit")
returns 174
